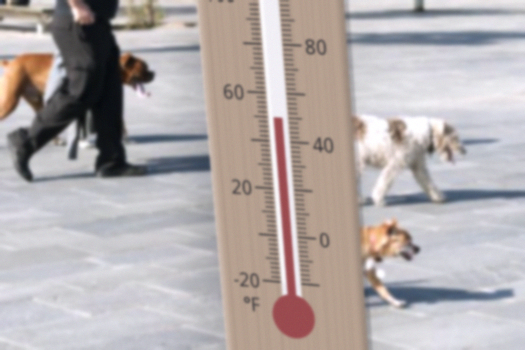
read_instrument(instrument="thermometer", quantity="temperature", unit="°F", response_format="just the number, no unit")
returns 50
